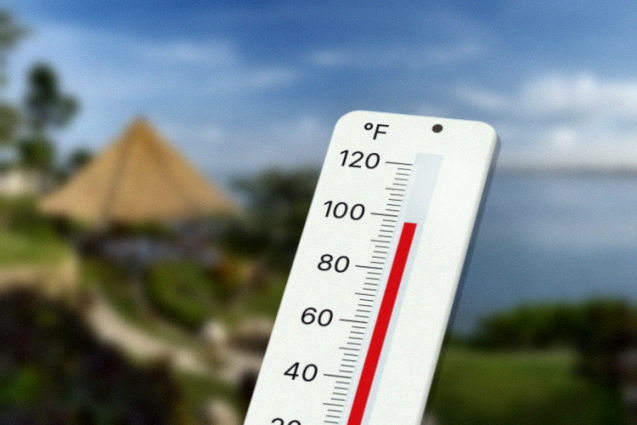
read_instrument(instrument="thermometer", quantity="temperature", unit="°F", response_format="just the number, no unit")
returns 98
